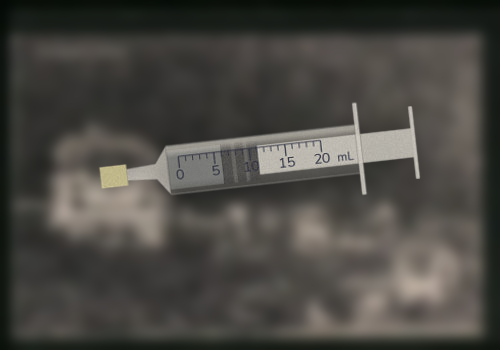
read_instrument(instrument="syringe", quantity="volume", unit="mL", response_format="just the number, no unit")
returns 6
